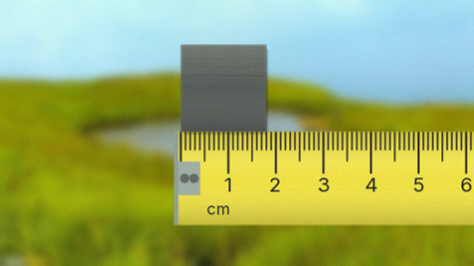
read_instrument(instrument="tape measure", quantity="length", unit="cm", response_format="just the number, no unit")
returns 1.8
